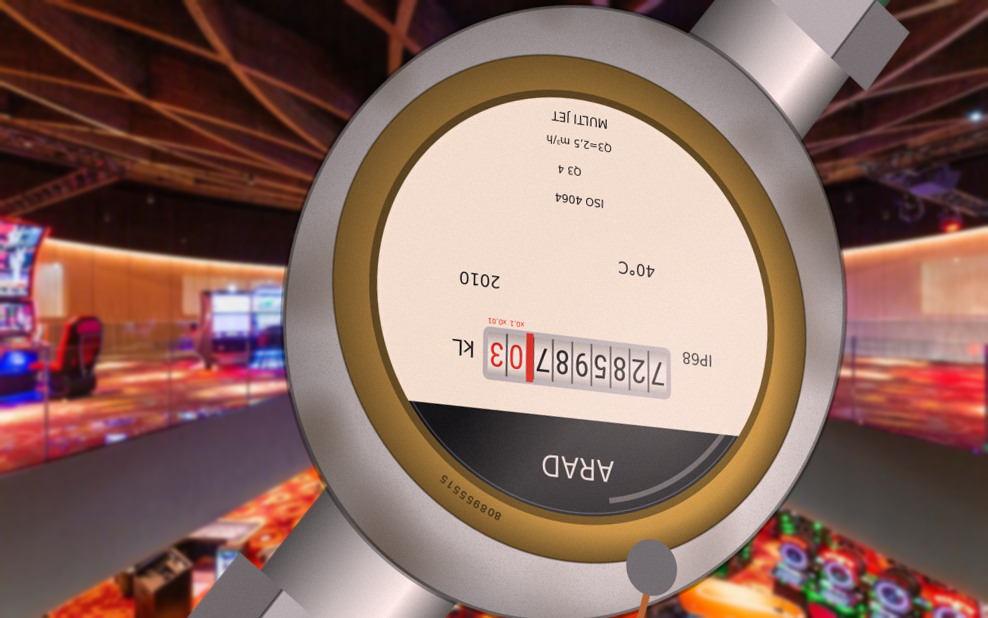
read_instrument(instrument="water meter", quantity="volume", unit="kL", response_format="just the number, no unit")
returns 7285987.03
